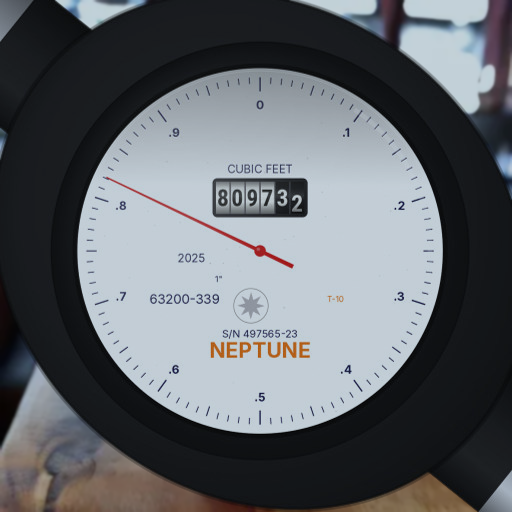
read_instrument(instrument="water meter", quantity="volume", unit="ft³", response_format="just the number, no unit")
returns 809731.82
